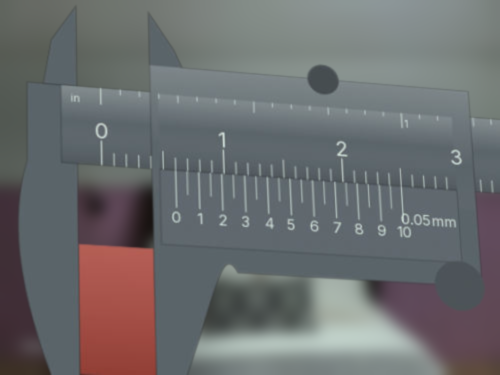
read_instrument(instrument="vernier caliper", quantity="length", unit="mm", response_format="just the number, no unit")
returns 6.0
